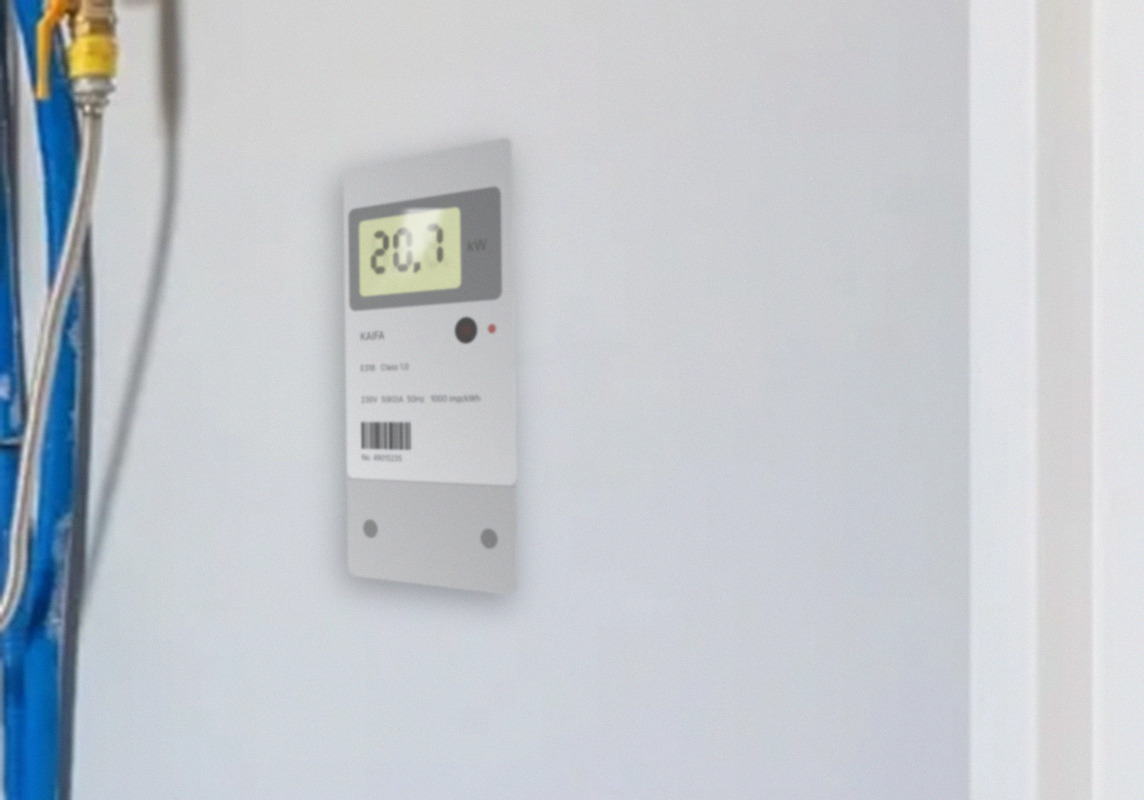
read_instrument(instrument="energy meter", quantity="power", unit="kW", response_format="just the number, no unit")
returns 20.7
